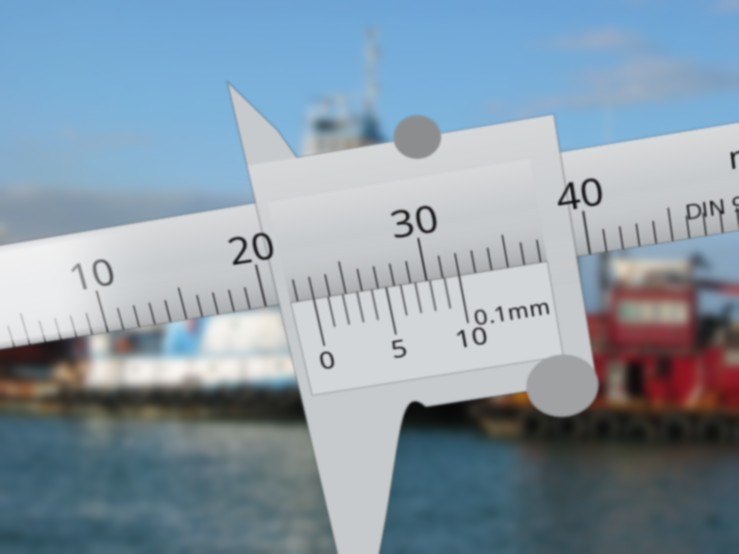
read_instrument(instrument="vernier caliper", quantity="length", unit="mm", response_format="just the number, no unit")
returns 23.0
